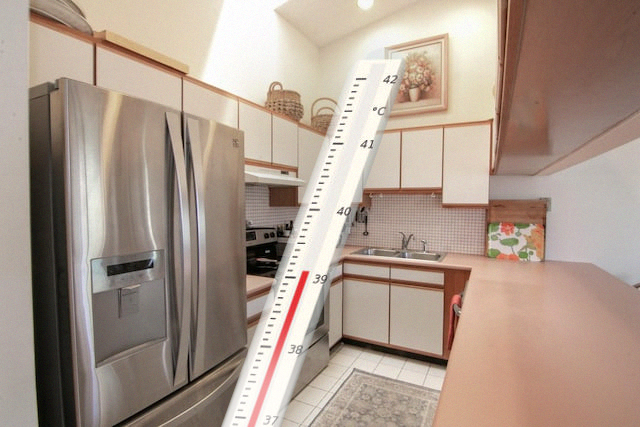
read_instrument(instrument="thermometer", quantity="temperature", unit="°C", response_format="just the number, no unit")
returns 39.1
